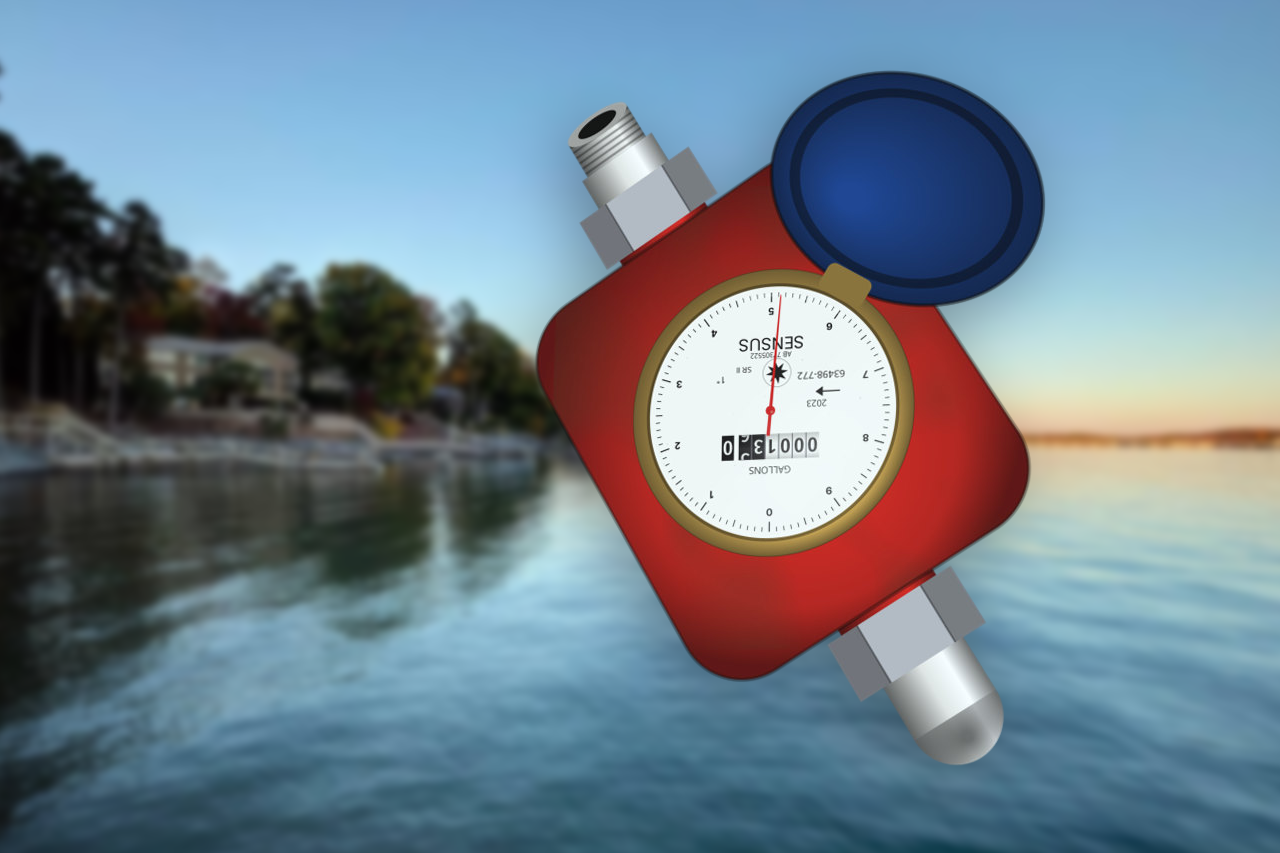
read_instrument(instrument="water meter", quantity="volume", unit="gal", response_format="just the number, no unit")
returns 1355.1
